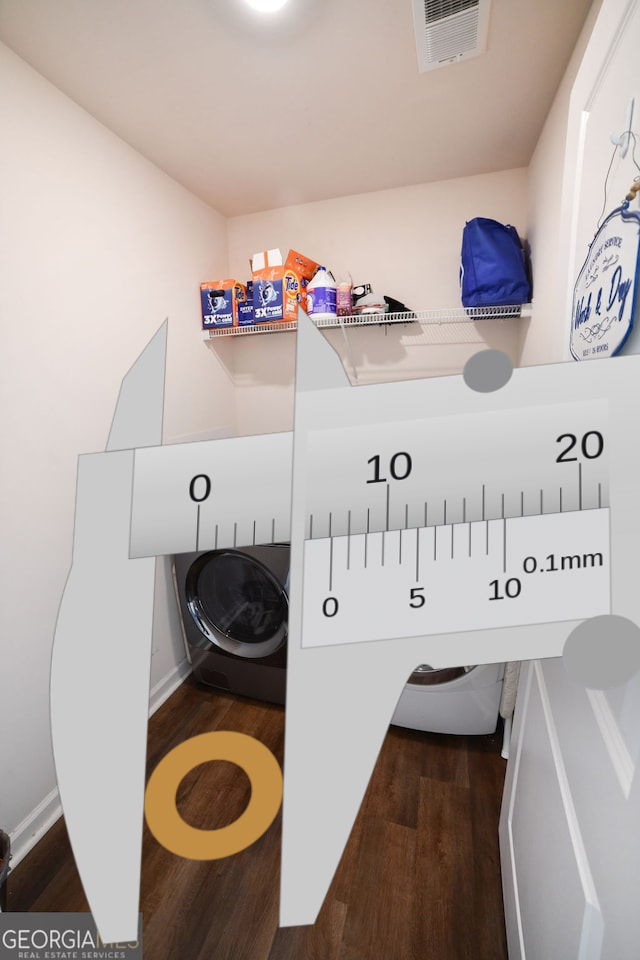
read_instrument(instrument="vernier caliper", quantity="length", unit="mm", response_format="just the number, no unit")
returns 7.1
